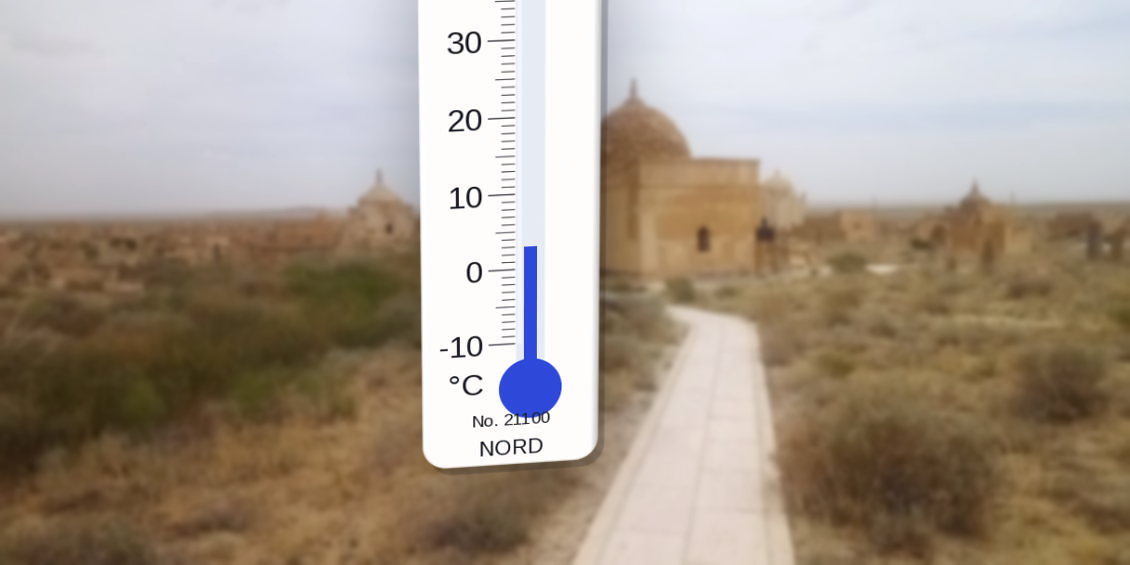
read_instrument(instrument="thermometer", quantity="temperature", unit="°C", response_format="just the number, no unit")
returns 3
